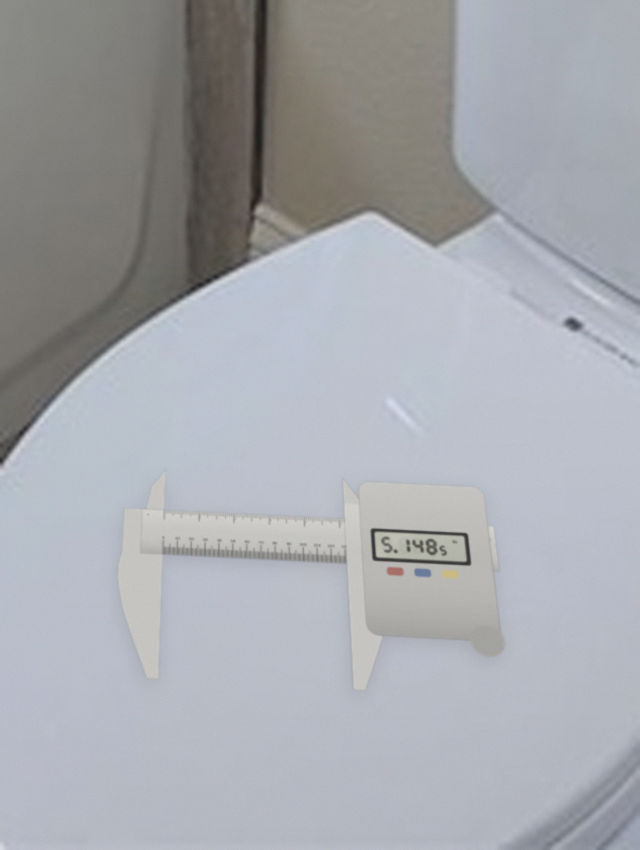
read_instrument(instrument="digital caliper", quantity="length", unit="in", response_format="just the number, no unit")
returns 5.1485
